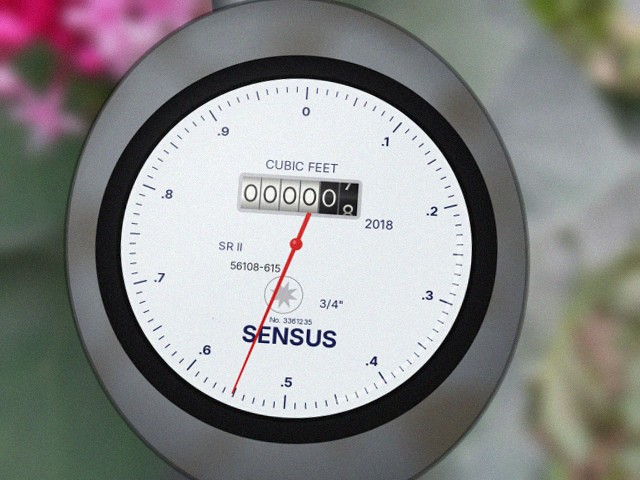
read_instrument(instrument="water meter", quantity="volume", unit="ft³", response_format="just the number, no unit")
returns 7.55
